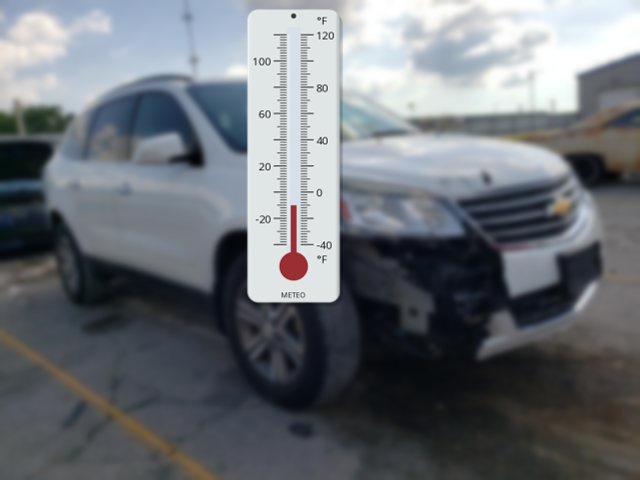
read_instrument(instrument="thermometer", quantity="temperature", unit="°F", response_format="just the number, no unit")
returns -10
